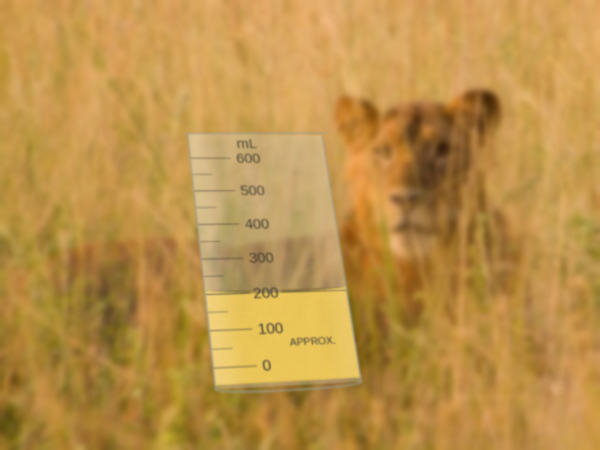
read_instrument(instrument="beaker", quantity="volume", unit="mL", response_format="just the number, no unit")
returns 200
